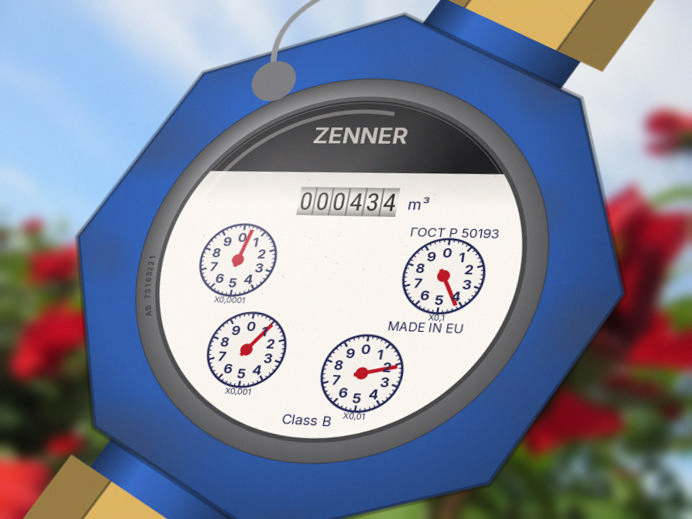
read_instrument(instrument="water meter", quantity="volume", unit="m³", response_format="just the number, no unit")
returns 434.4210
